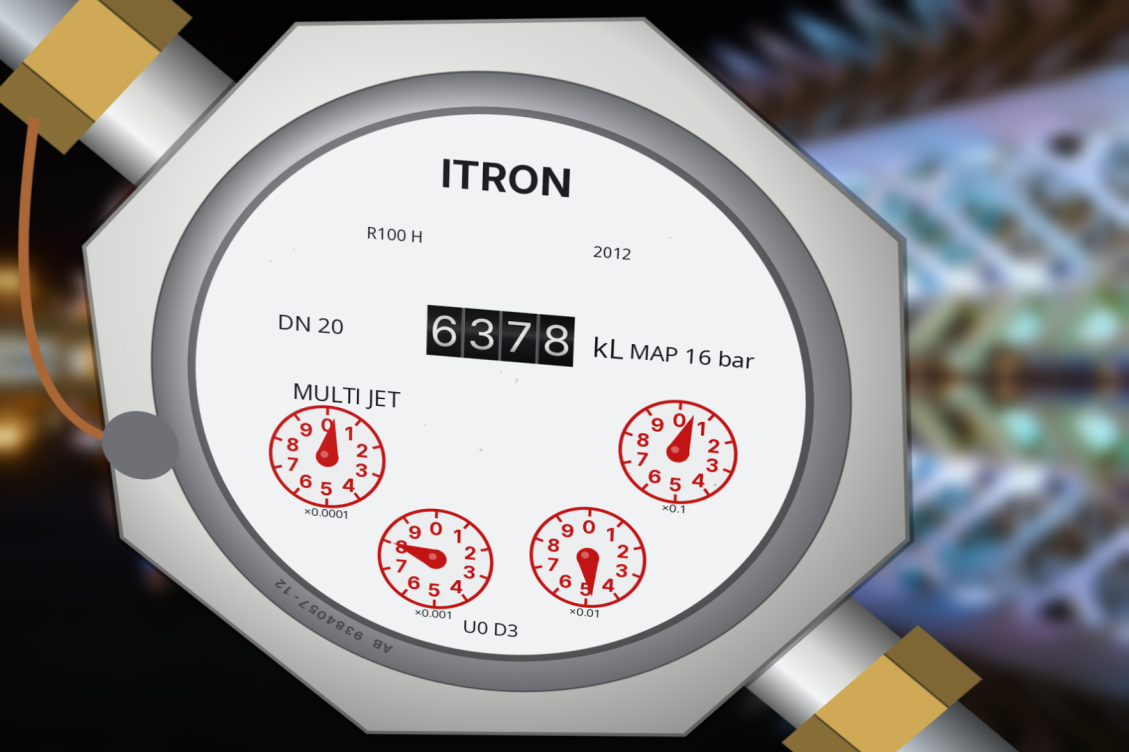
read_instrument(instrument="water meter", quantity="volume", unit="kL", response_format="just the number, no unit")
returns 6378.0480
